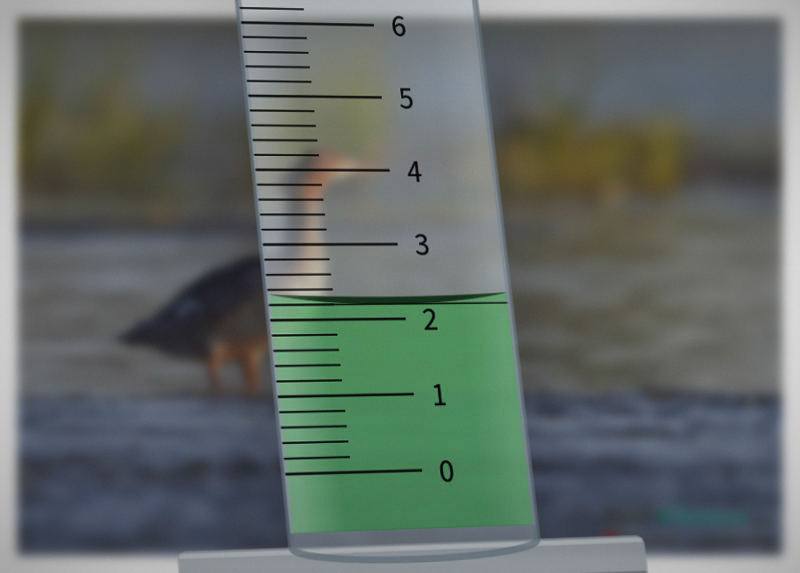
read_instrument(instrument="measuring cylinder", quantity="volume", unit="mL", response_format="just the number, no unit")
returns 2.2
